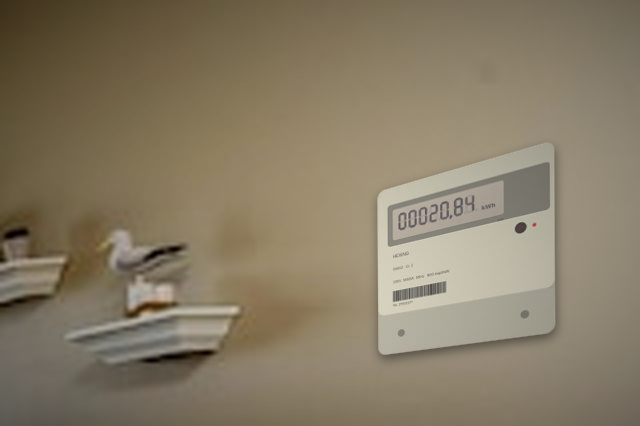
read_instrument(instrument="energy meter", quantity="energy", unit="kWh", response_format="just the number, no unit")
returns 20.84
